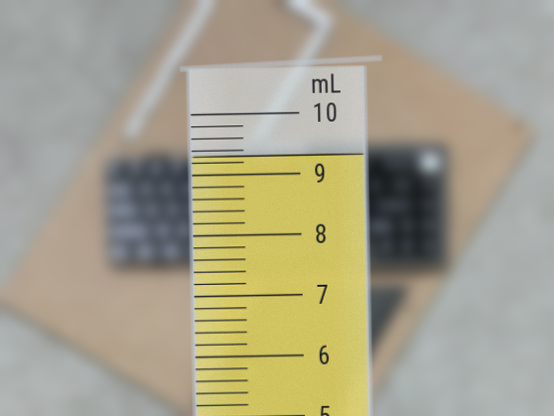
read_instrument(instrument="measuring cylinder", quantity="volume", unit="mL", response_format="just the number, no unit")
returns 9.3
